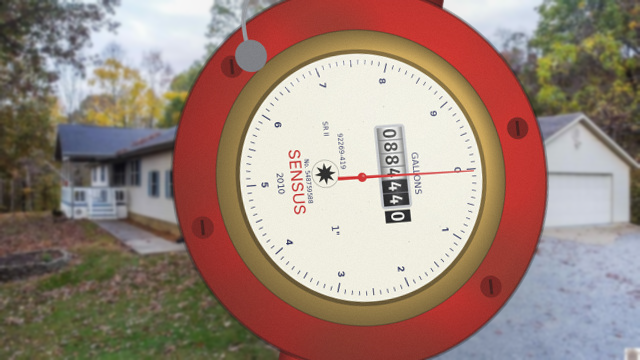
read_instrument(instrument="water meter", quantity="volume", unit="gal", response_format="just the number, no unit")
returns 884440.0
